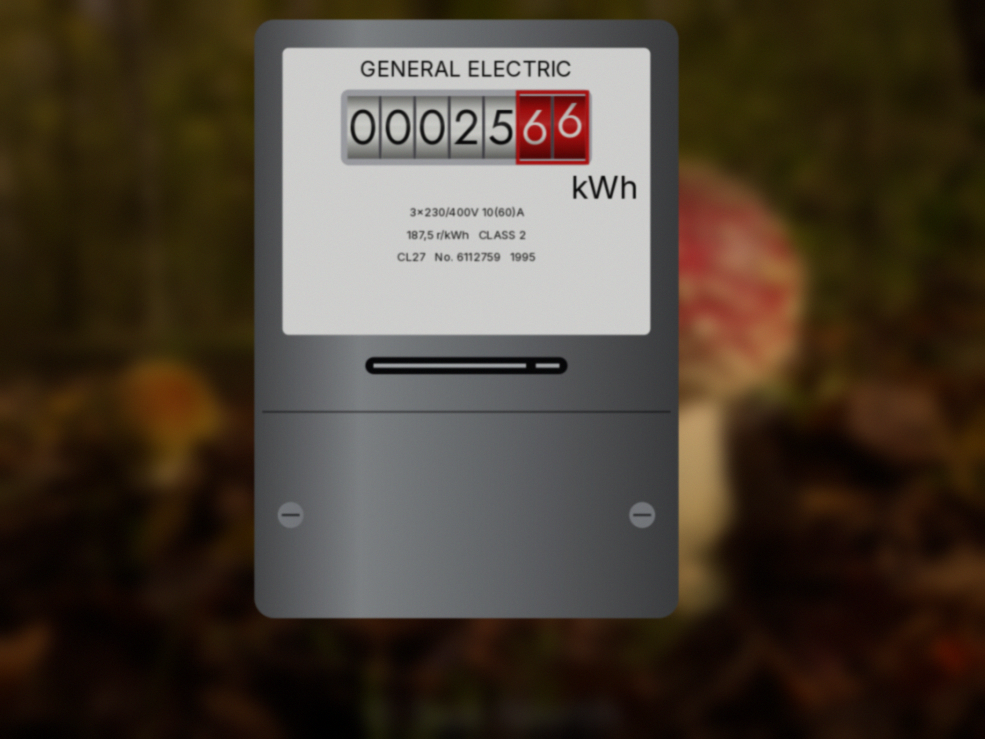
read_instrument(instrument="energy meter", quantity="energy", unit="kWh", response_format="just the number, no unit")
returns 25.66
